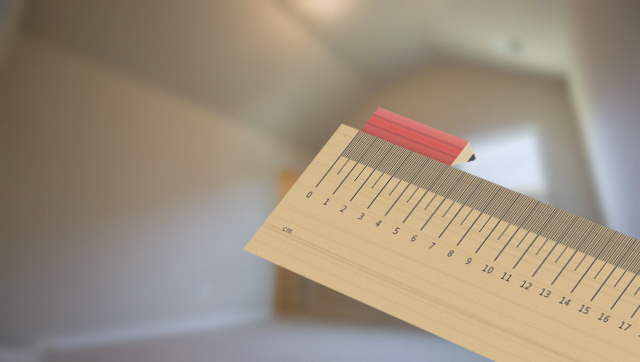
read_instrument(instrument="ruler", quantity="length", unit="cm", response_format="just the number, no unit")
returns 6
